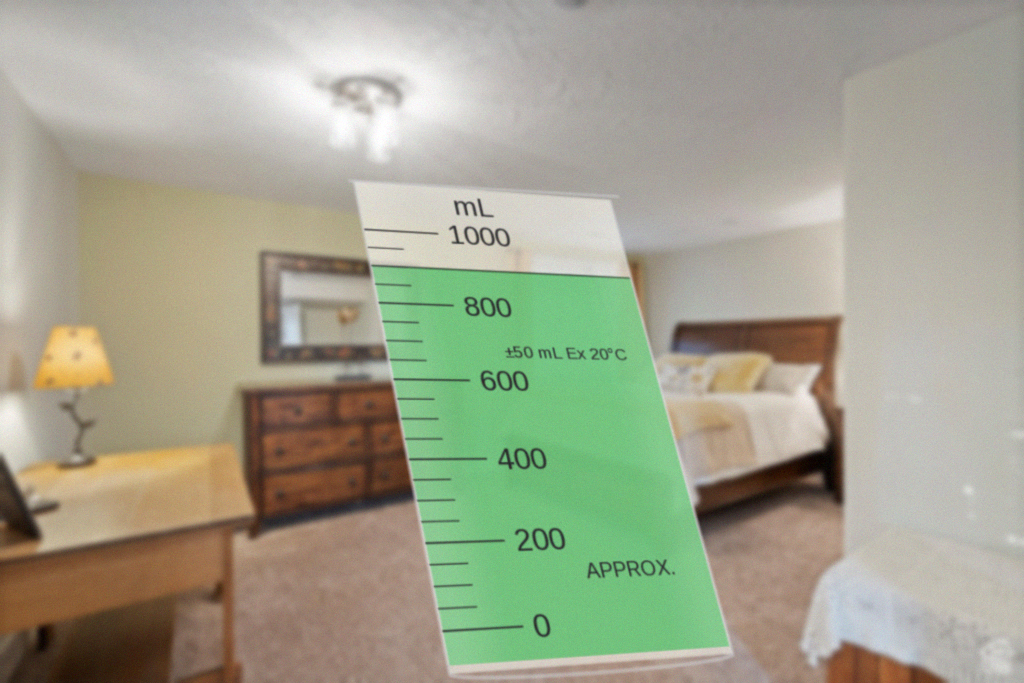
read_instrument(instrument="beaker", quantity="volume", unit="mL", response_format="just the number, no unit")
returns 900
